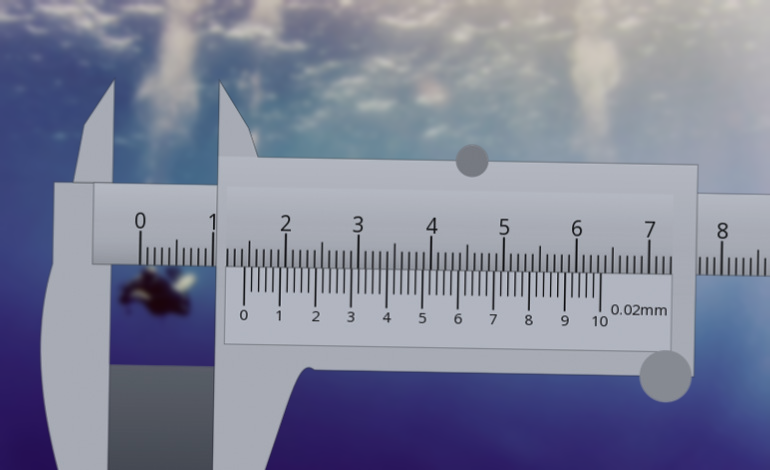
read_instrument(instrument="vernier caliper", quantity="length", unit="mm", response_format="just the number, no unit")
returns 14.4
